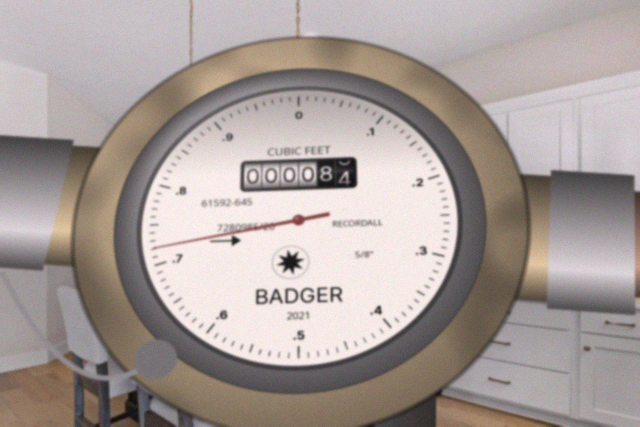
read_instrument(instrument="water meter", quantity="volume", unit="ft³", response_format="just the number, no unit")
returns 83.72
